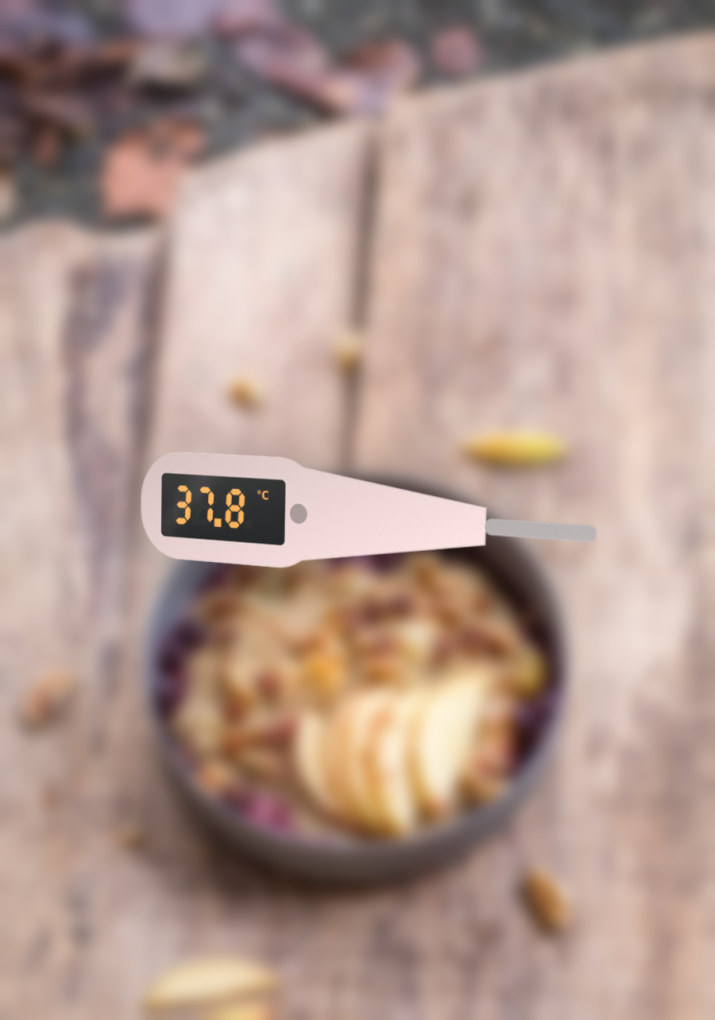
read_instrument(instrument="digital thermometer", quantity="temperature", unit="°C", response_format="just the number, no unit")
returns 37.8
